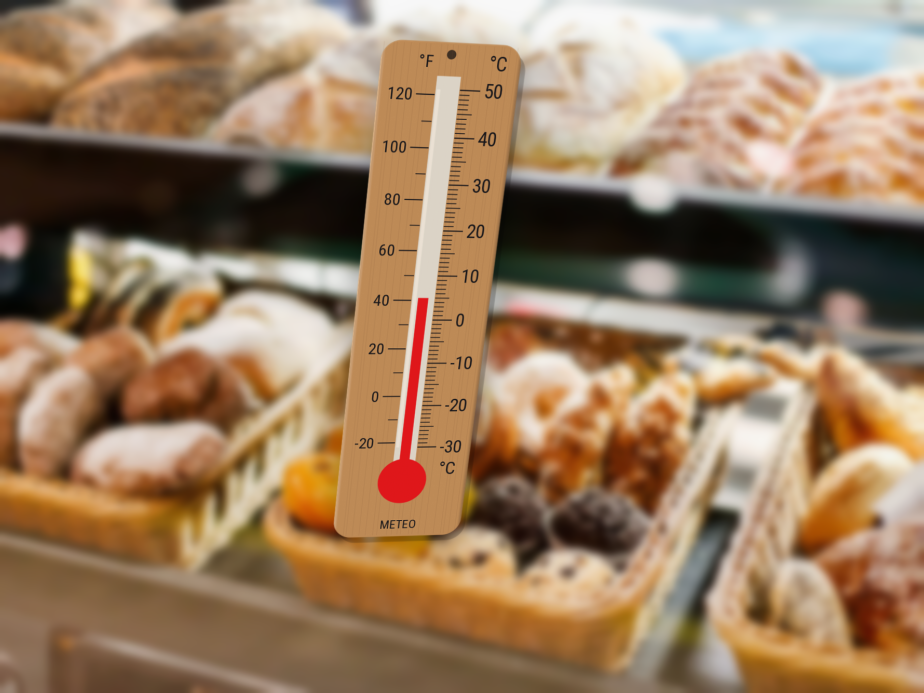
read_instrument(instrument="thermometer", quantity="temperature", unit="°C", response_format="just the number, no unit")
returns 5
